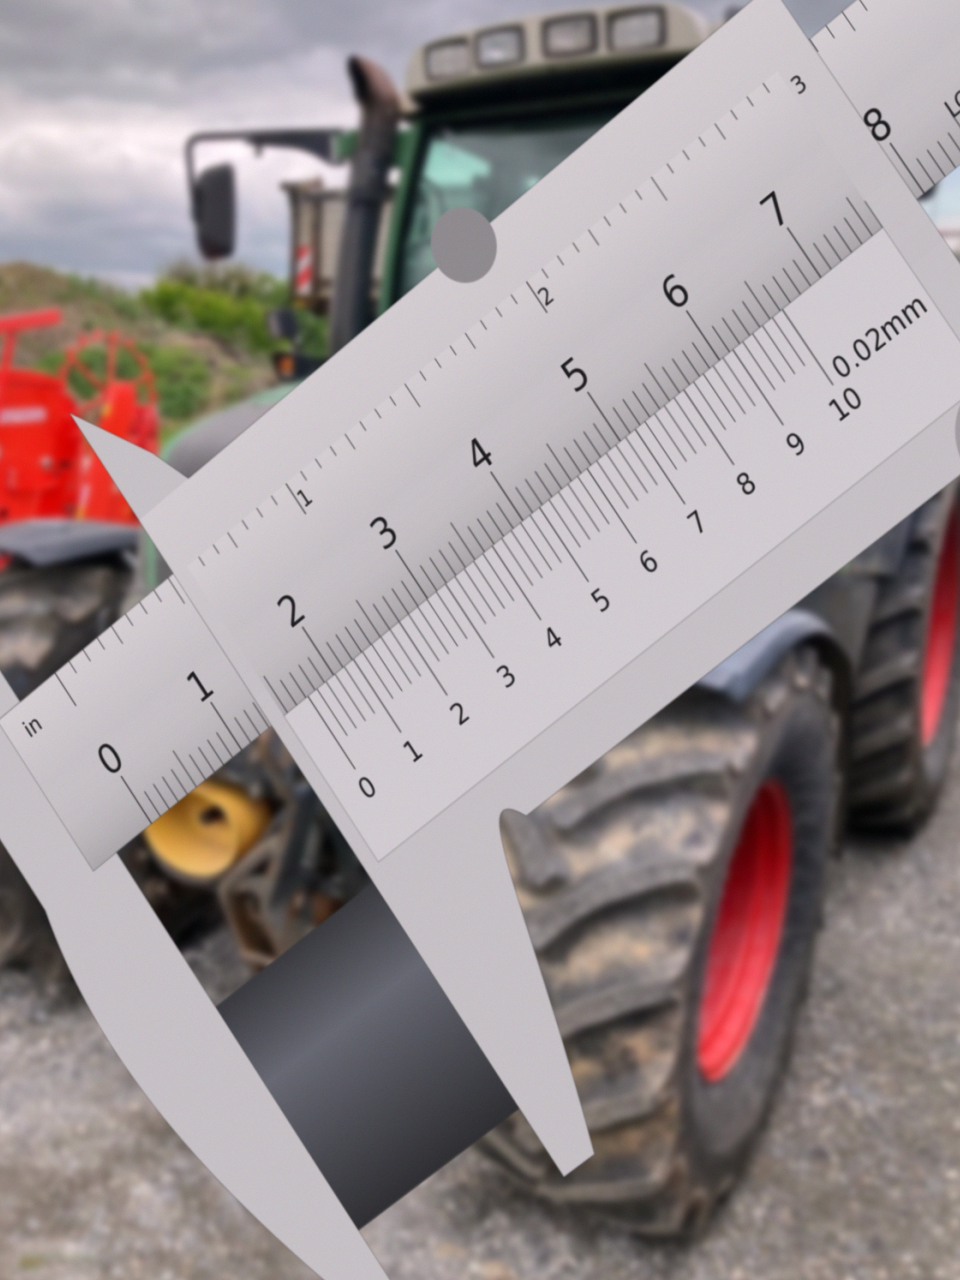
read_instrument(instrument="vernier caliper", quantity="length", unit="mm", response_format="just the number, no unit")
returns 17.2
